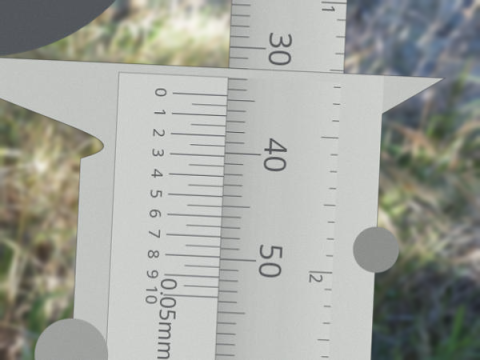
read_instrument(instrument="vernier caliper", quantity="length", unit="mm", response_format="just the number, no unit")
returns 34.6
